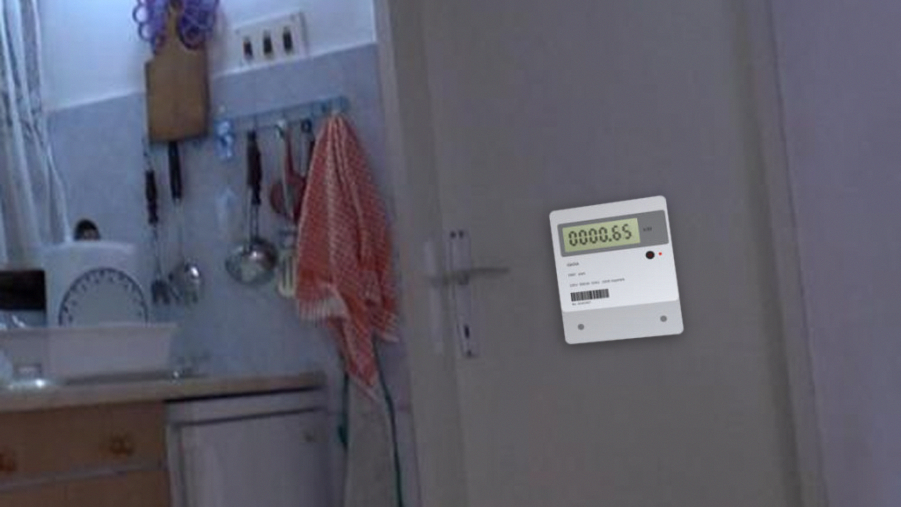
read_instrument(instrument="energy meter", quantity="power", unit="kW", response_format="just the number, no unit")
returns 0.65
